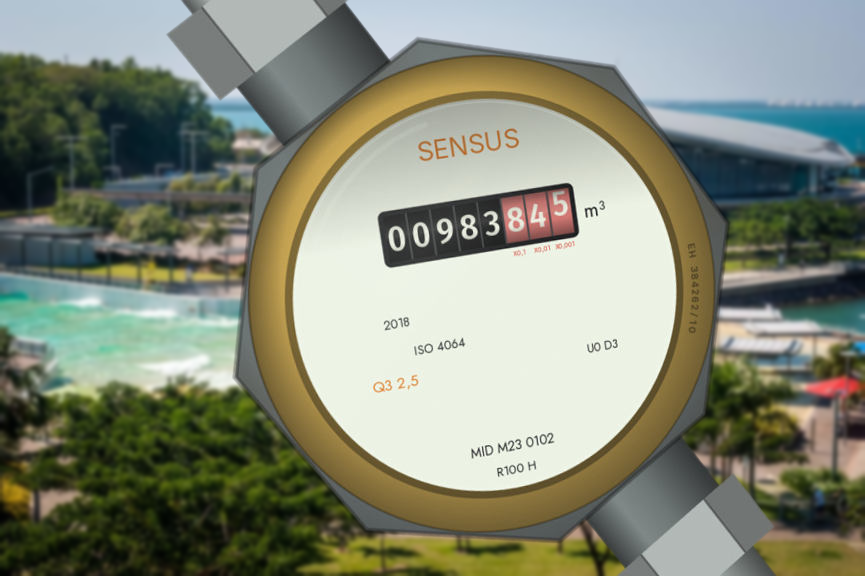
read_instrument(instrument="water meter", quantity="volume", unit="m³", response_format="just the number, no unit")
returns 983.845
